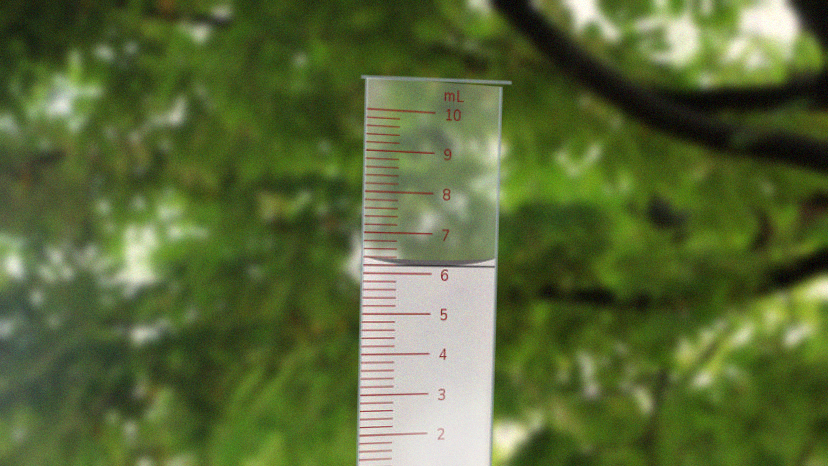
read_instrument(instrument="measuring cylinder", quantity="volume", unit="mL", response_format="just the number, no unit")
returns 6.2
